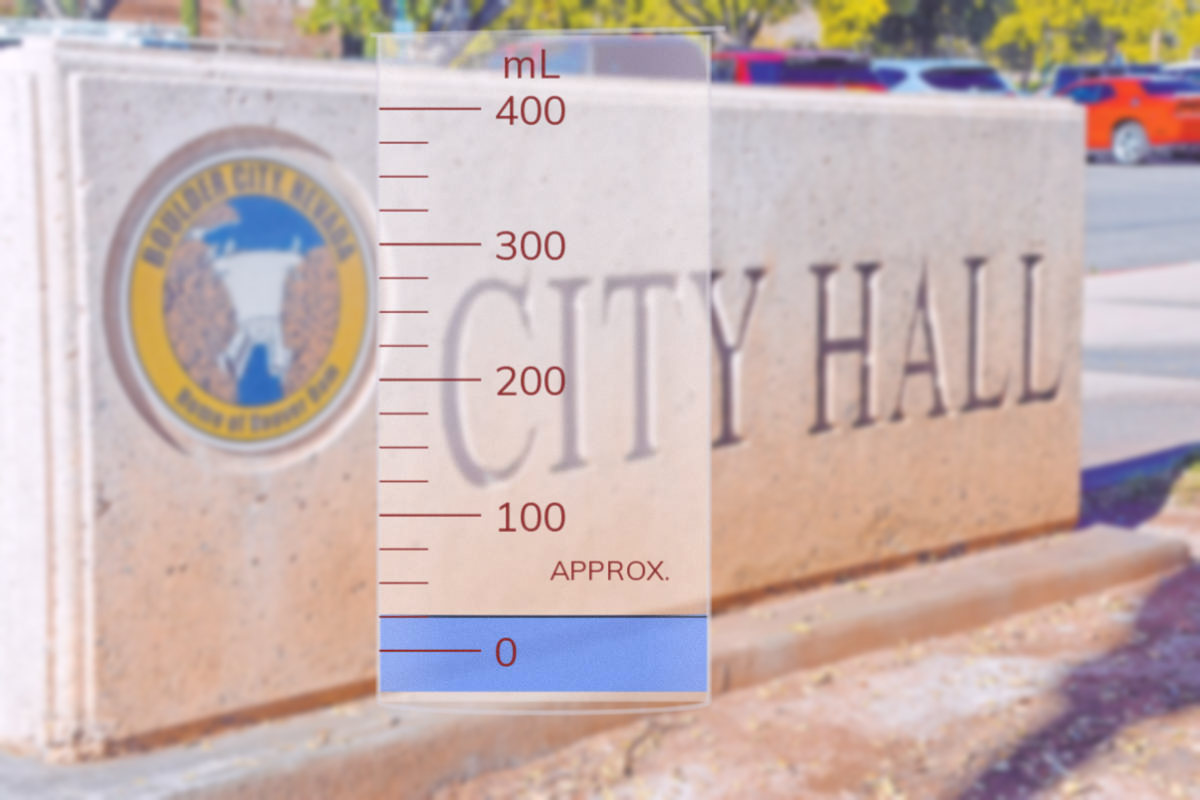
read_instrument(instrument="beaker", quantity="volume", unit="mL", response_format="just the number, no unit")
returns 25
